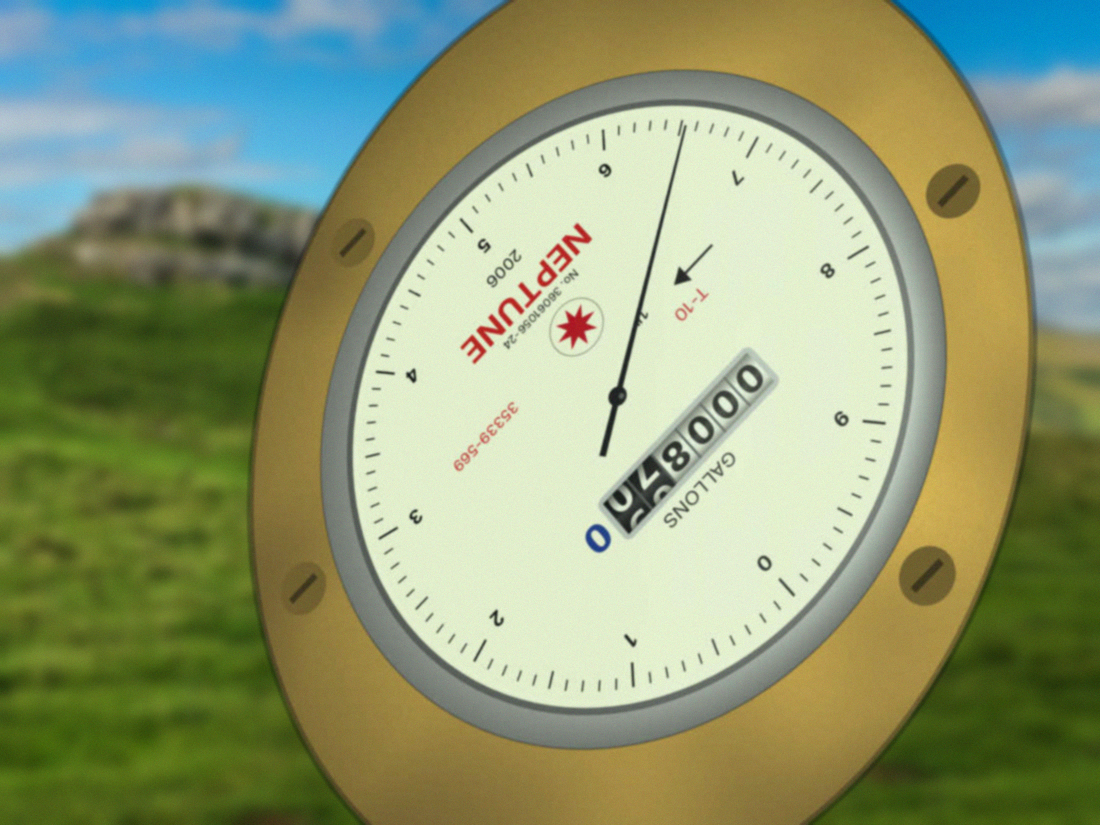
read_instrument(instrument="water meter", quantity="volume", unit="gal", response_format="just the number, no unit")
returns 8696.5
